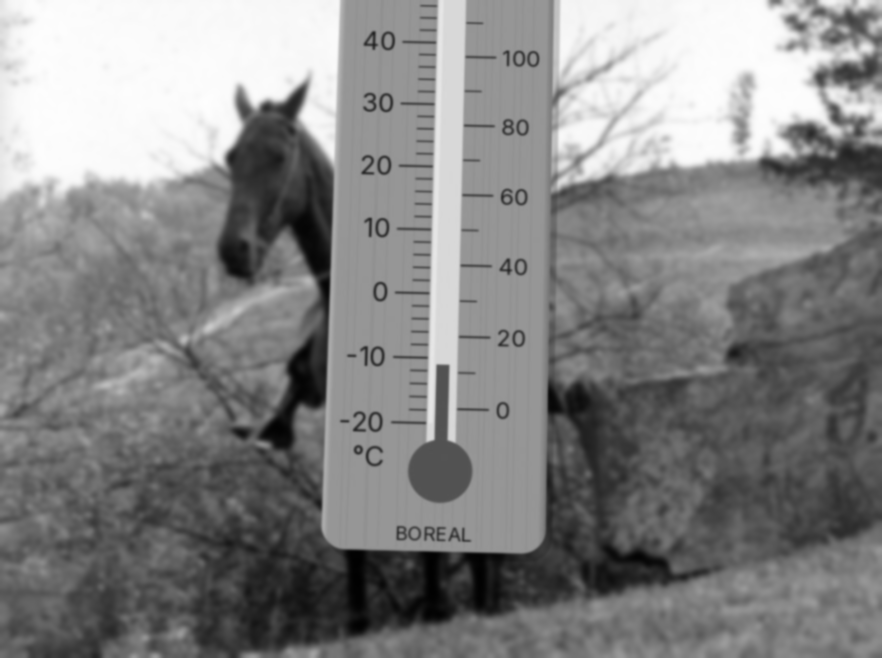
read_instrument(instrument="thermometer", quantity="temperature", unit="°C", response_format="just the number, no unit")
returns -11
